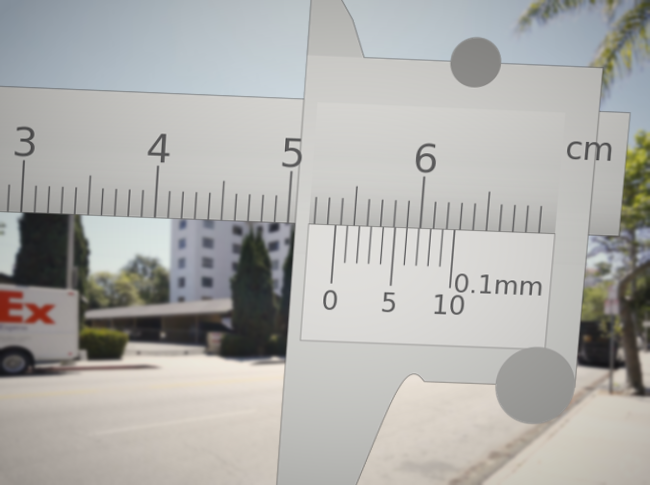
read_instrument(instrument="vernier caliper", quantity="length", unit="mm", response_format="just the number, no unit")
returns 53.6
